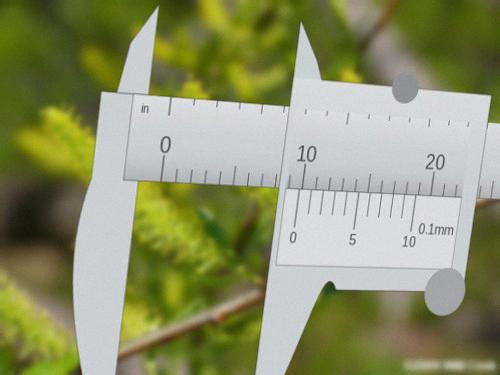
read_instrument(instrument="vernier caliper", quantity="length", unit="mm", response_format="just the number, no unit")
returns 9.8
